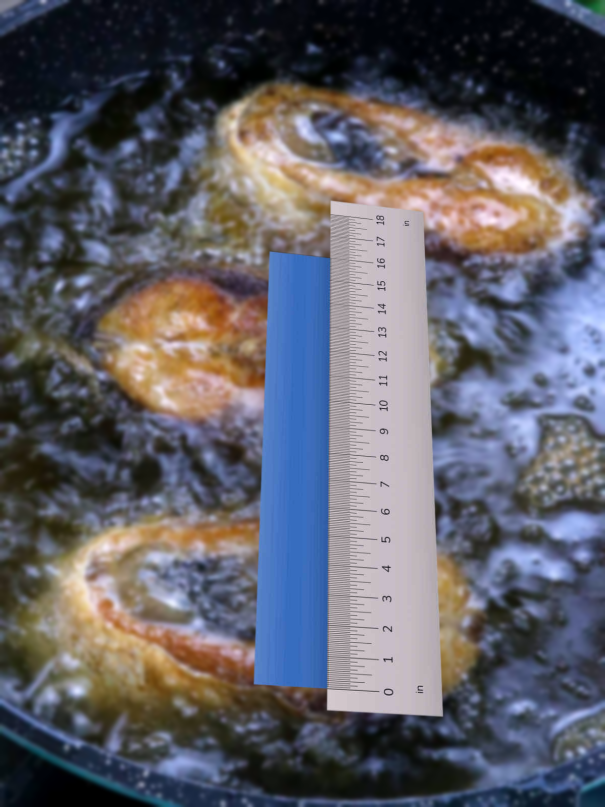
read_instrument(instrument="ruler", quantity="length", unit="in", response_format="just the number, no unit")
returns 16
